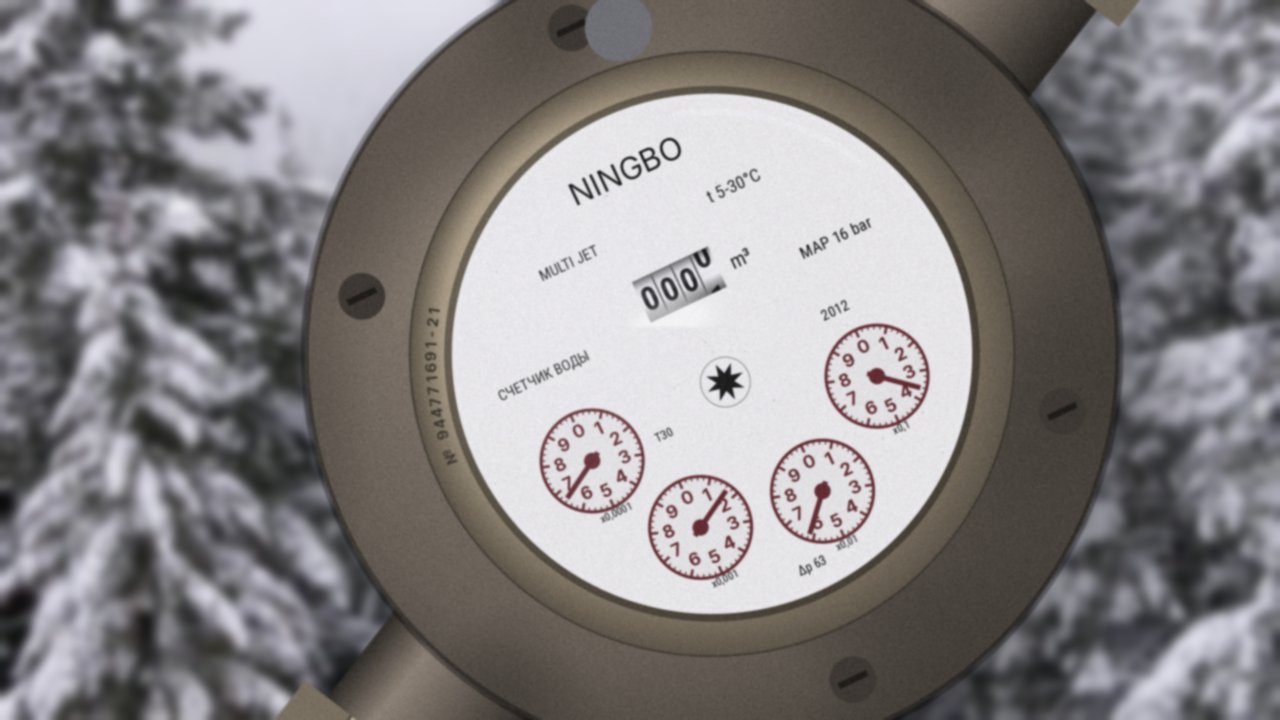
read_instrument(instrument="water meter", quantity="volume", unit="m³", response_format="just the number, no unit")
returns 0.3616
